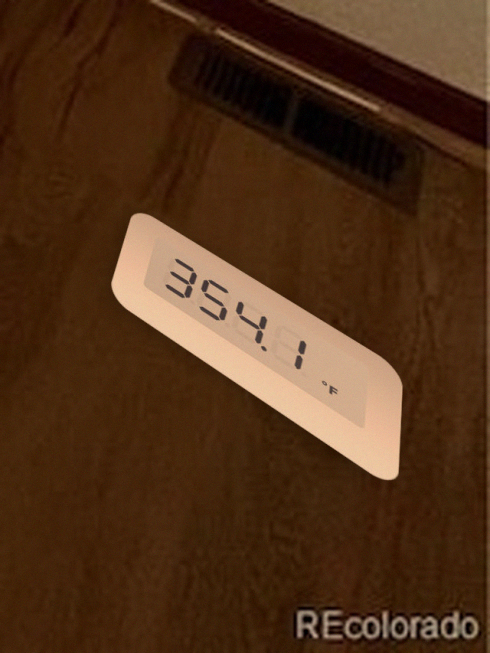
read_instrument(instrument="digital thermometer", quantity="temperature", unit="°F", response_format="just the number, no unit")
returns 354.1
